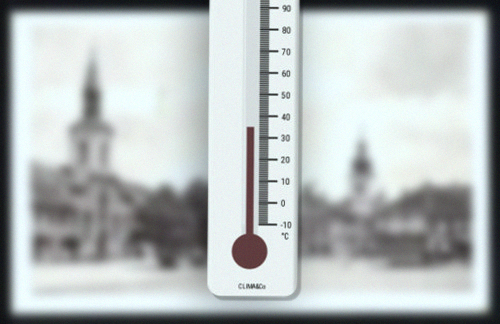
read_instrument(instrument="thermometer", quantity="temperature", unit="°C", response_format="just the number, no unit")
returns 35
